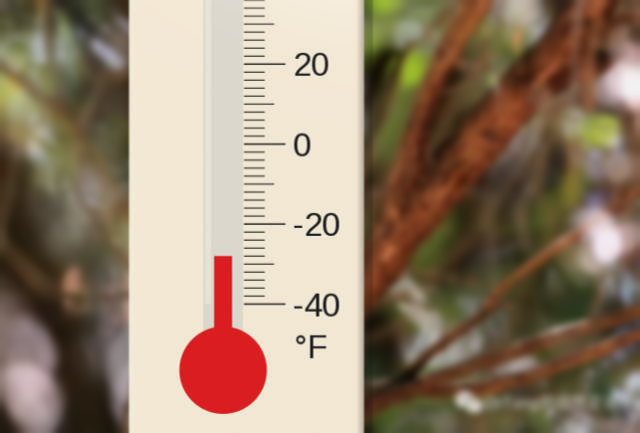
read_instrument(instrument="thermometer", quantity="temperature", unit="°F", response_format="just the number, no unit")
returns -28
